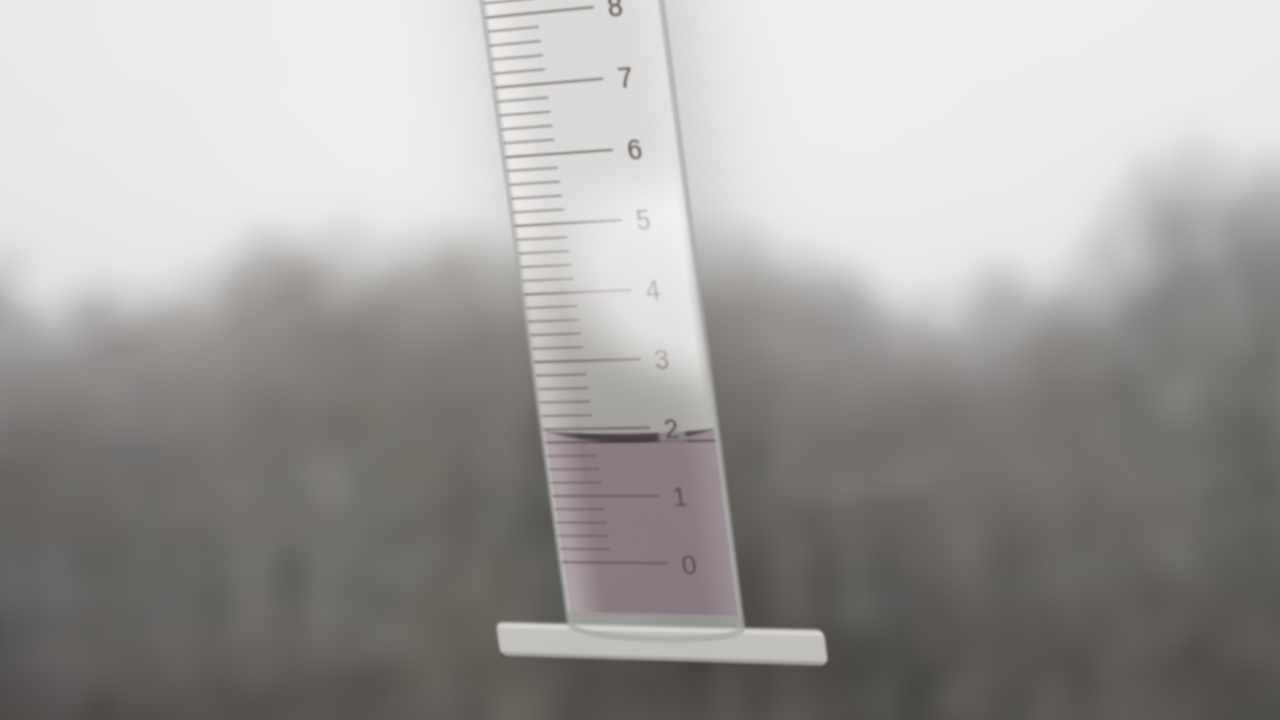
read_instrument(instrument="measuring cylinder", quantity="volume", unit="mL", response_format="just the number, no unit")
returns 1.8
